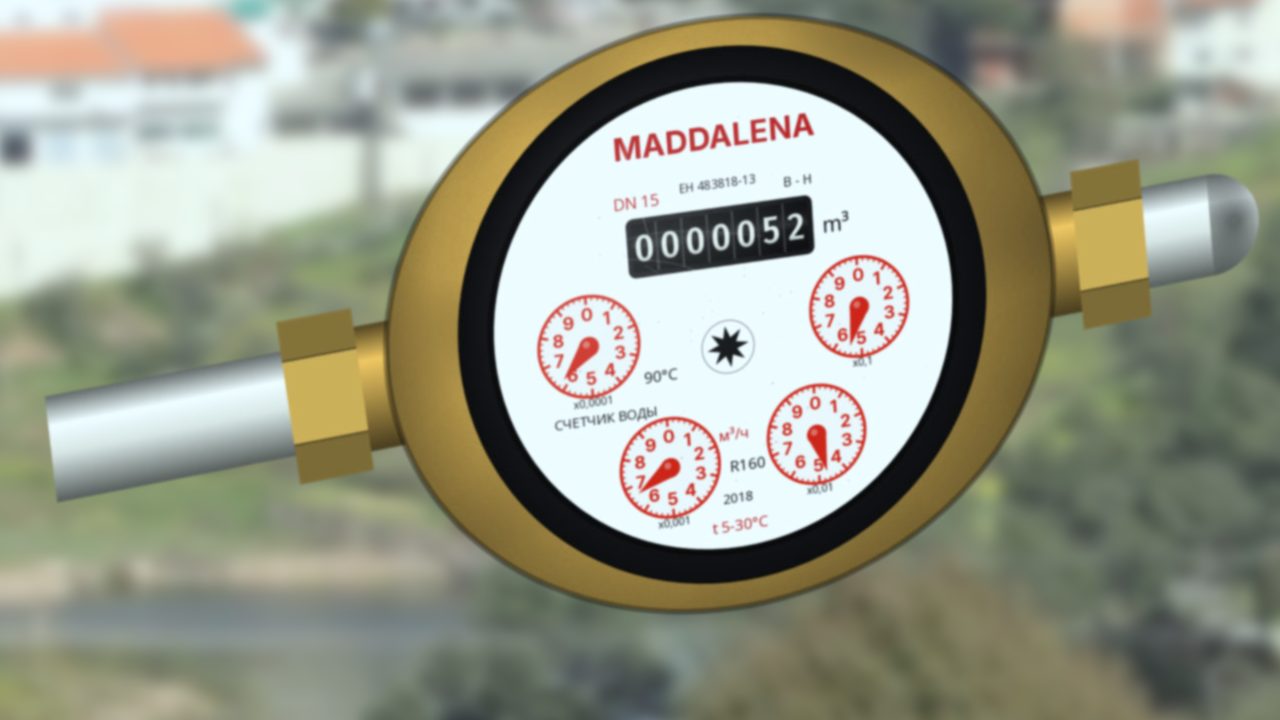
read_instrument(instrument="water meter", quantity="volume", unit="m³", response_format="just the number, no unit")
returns 52.5466
